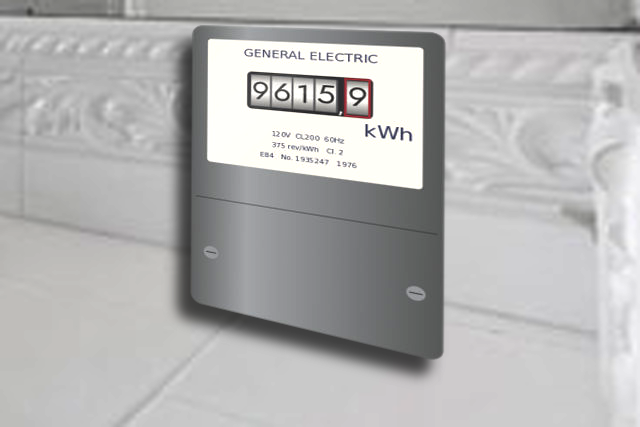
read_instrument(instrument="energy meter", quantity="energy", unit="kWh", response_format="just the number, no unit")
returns 9615.9
